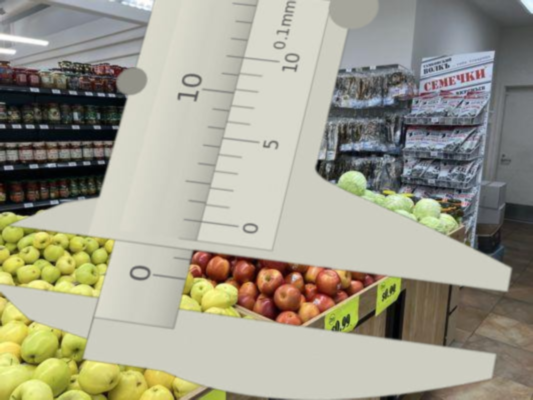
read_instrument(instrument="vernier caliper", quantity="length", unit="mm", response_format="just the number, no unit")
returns 3.0
